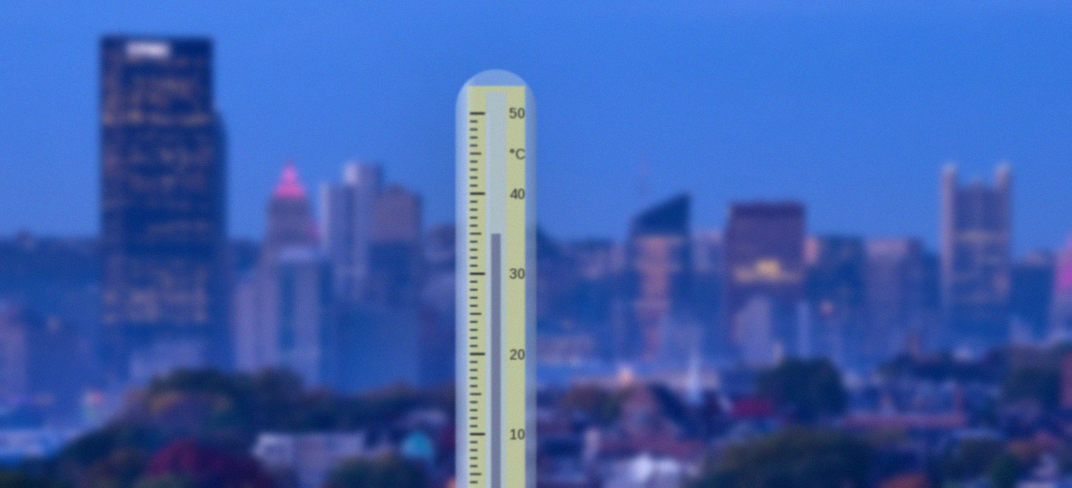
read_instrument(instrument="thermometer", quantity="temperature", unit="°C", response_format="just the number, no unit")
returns 35
